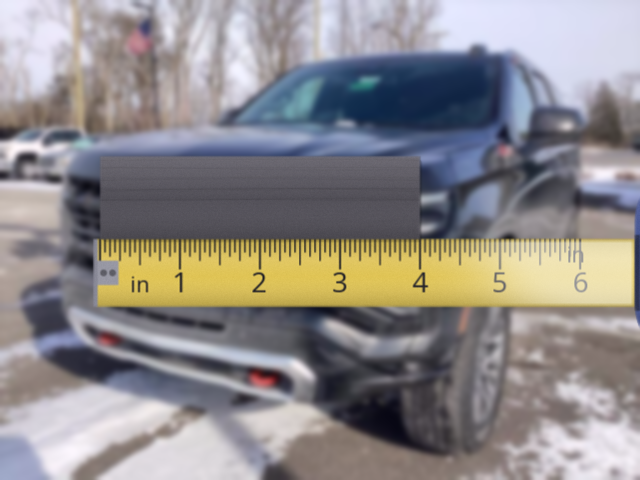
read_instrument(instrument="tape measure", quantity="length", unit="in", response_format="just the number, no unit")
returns 4
